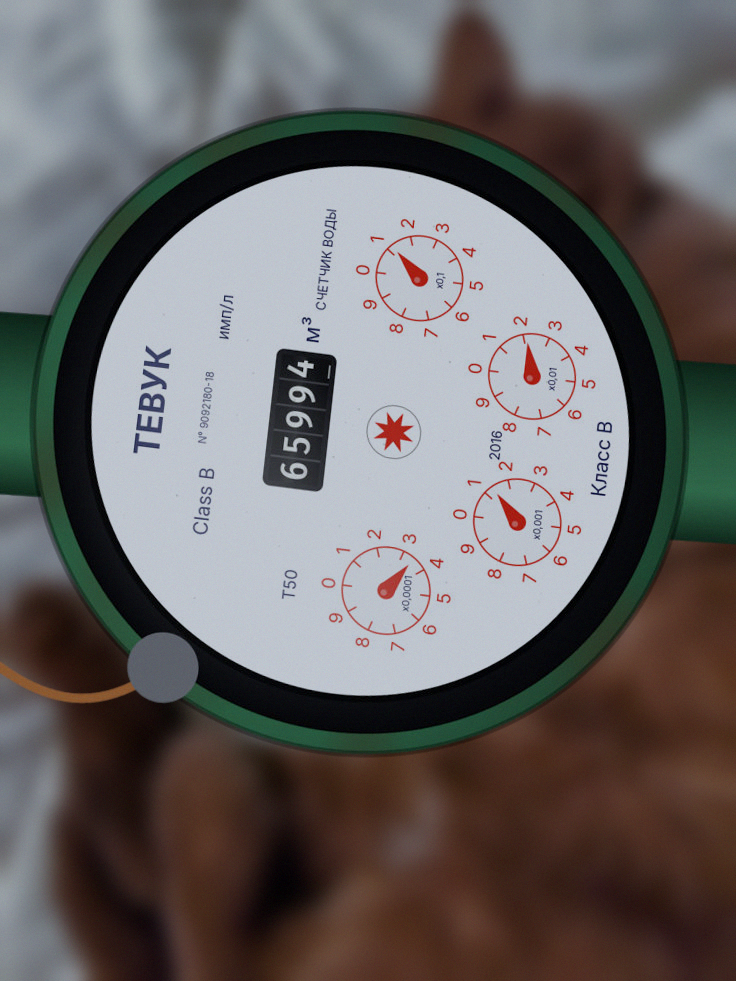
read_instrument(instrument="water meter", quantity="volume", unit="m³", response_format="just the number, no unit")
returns 65994.1213
